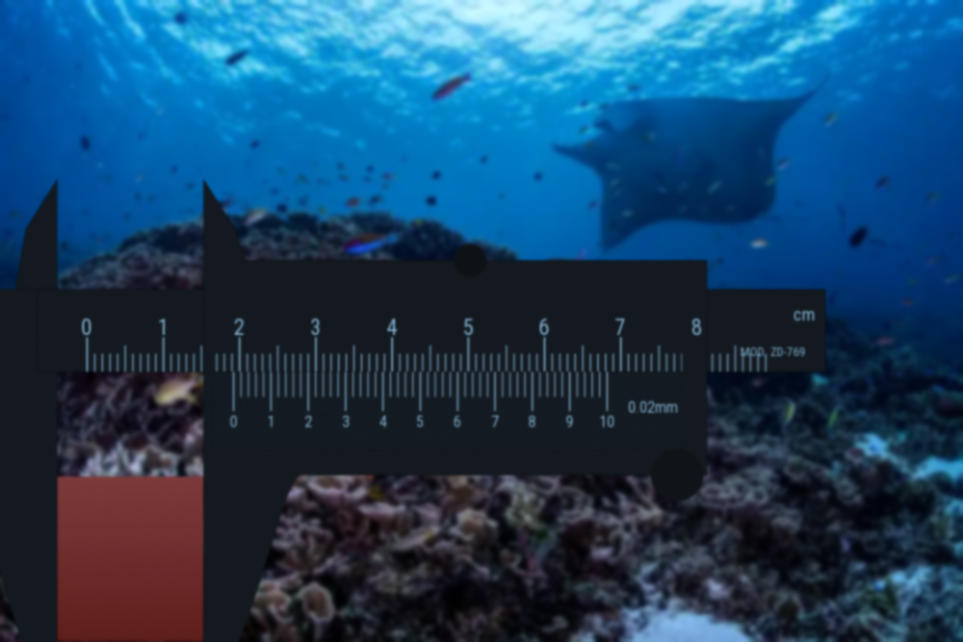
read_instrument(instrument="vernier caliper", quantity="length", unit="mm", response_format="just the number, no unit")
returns 19.2
